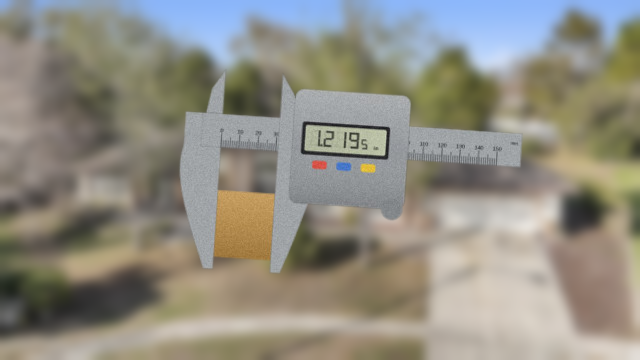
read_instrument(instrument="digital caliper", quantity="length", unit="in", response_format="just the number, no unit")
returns 1.2195
